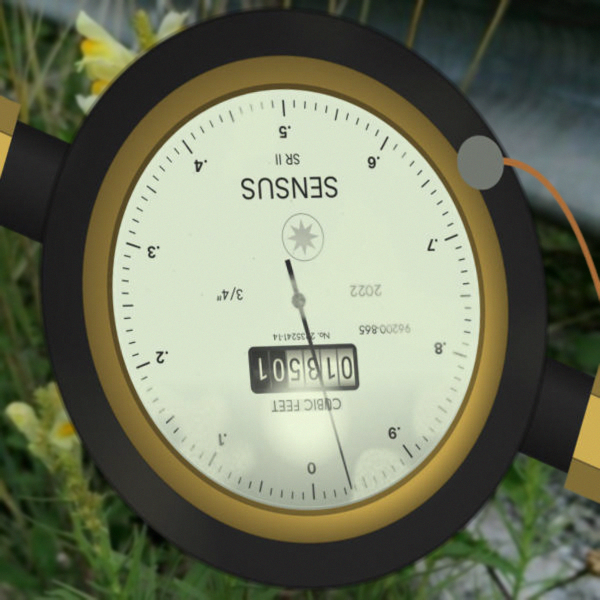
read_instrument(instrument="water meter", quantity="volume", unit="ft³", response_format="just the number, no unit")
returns 13500.96
